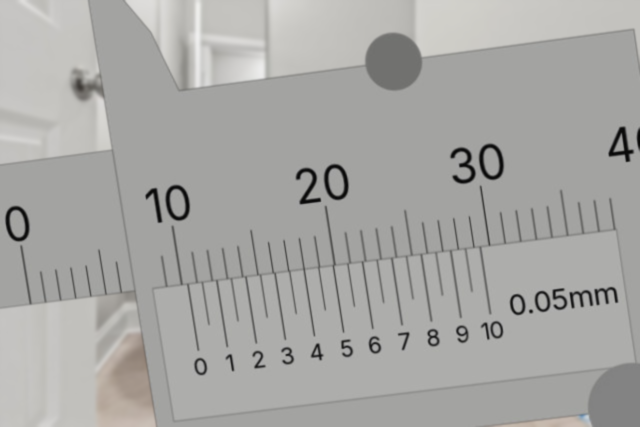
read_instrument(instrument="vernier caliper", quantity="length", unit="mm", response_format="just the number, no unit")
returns 10.4
